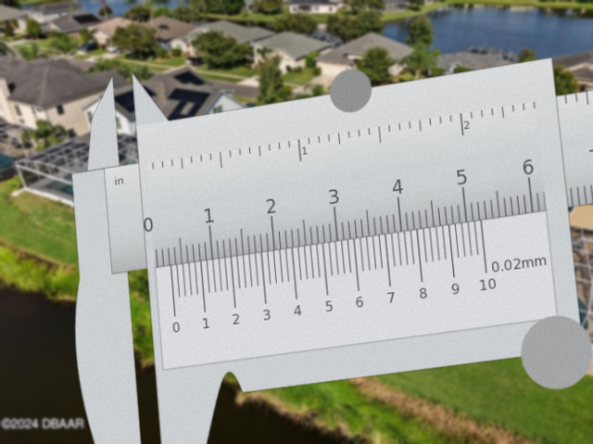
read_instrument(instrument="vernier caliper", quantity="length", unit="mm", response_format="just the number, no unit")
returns 3.2
